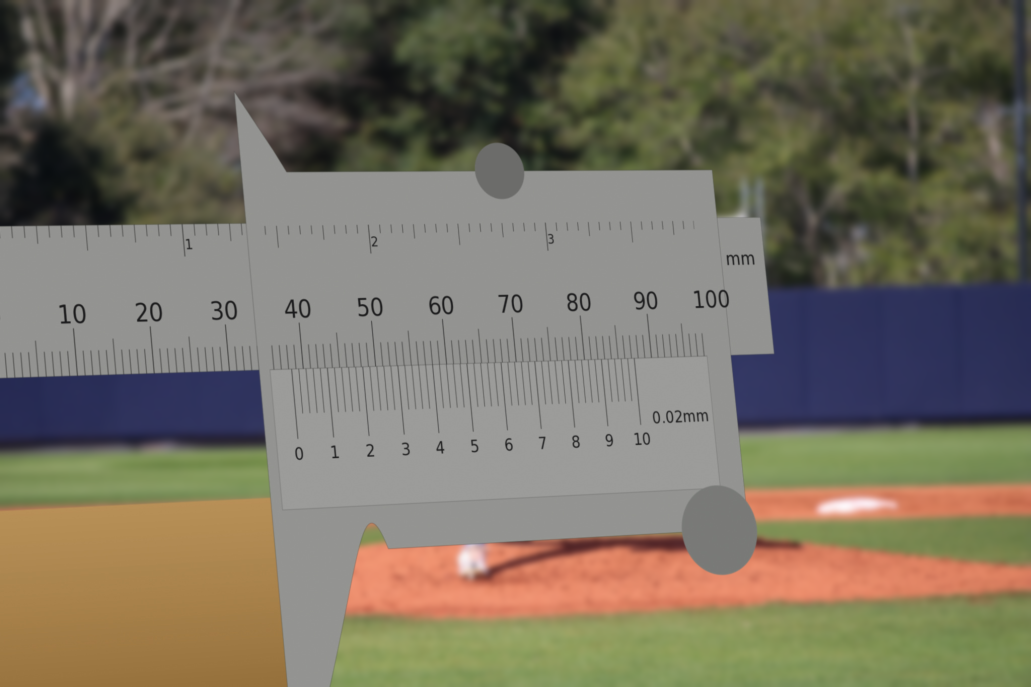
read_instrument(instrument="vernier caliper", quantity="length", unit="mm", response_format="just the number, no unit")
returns 38.4
